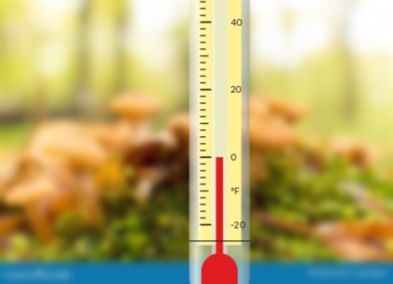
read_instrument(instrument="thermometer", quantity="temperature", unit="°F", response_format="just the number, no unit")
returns 0
